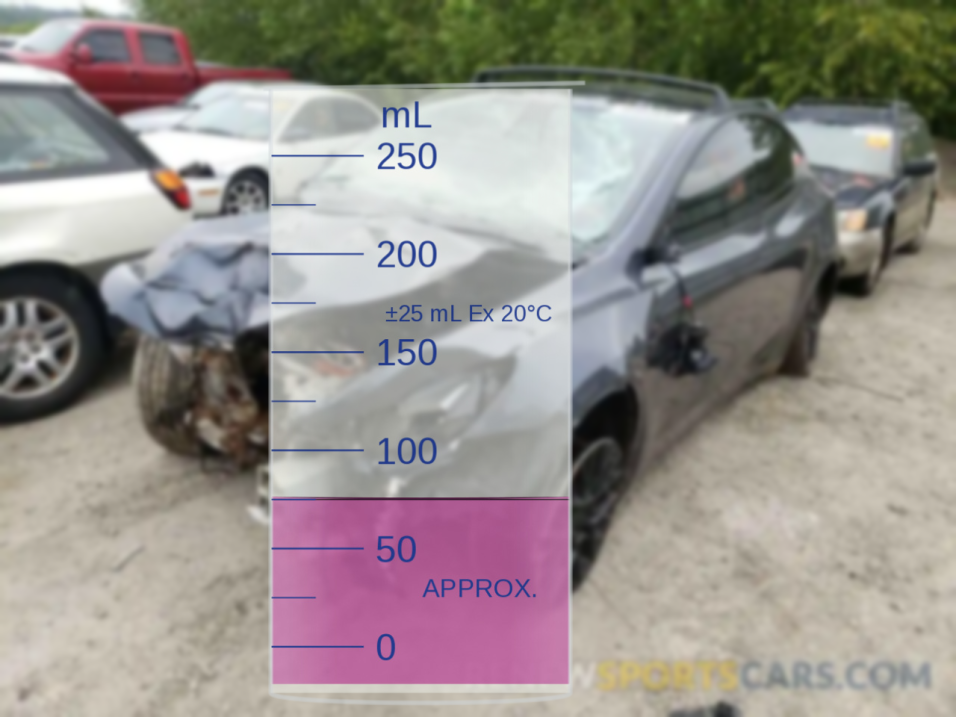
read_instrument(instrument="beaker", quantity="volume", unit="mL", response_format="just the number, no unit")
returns 75
